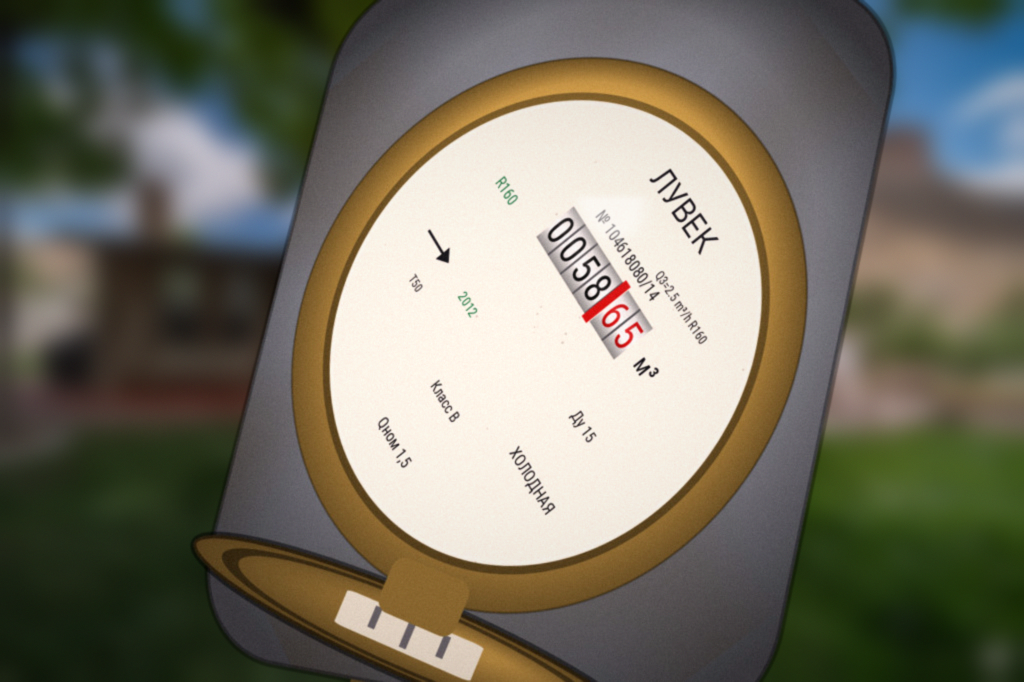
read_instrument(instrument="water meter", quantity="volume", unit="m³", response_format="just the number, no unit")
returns 58.65
